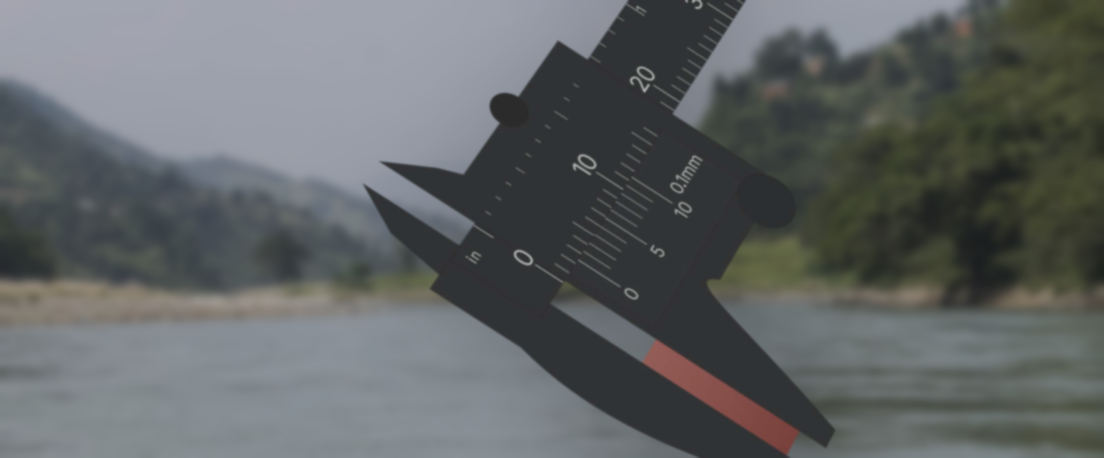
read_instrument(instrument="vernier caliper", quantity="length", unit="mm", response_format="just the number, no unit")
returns 2.4
